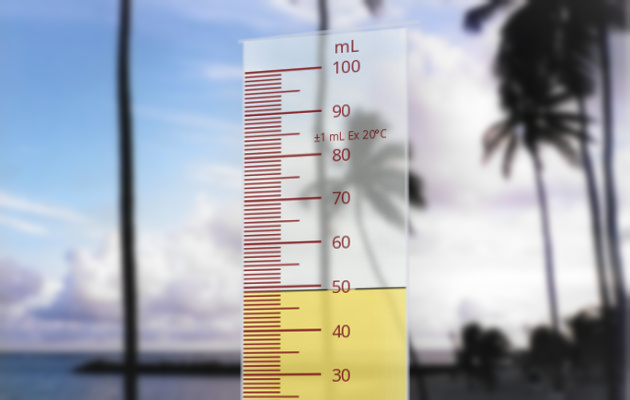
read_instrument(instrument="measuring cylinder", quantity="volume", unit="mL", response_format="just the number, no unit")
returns 49
